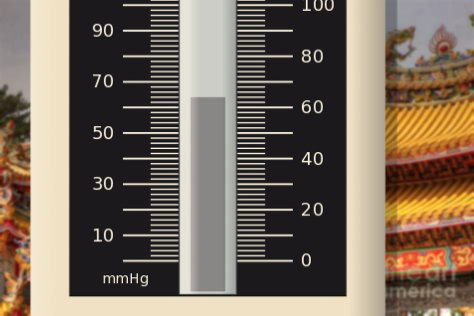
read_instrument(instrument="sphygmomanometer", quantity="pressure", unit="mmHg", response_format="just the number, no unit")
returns 64
